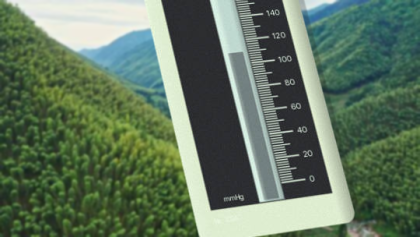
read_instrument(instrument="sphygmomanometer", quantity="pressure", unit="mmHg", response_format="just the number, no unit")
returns 110
